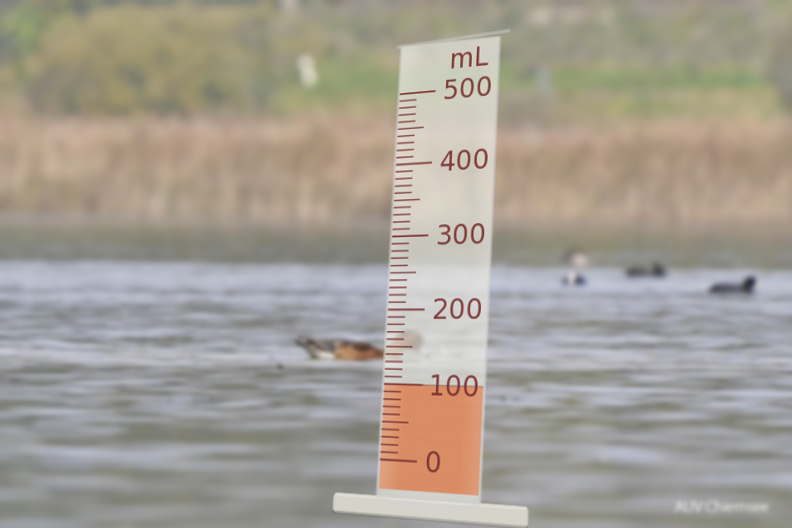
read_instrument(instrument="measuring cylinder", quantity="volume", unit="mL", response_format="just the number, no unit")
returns 100
